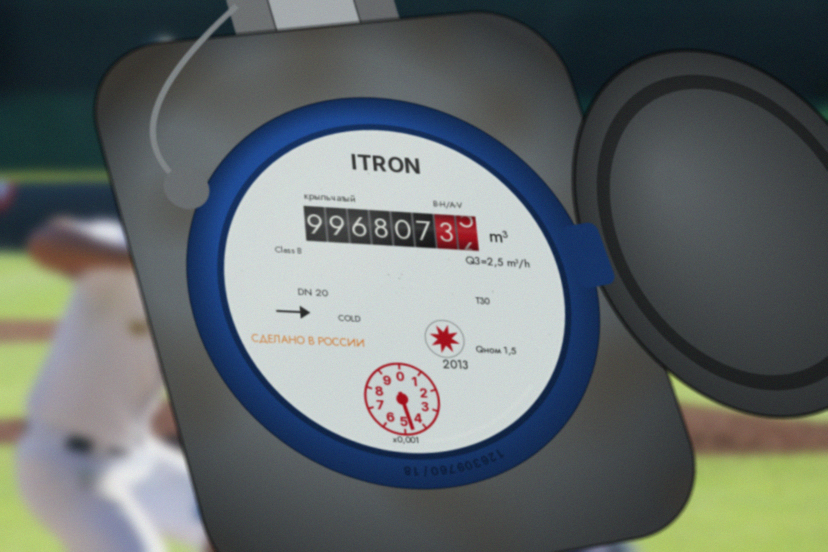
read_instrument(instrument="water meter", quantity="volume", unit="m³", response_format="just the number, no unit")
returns 996807.354
